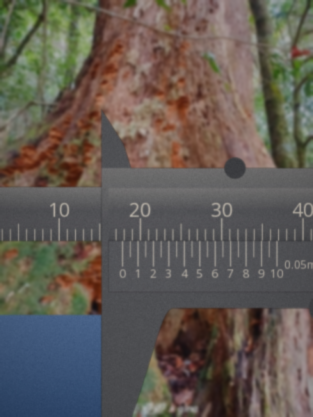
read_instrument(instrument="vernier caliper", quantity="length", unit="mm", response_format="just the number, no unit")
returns 17.8
